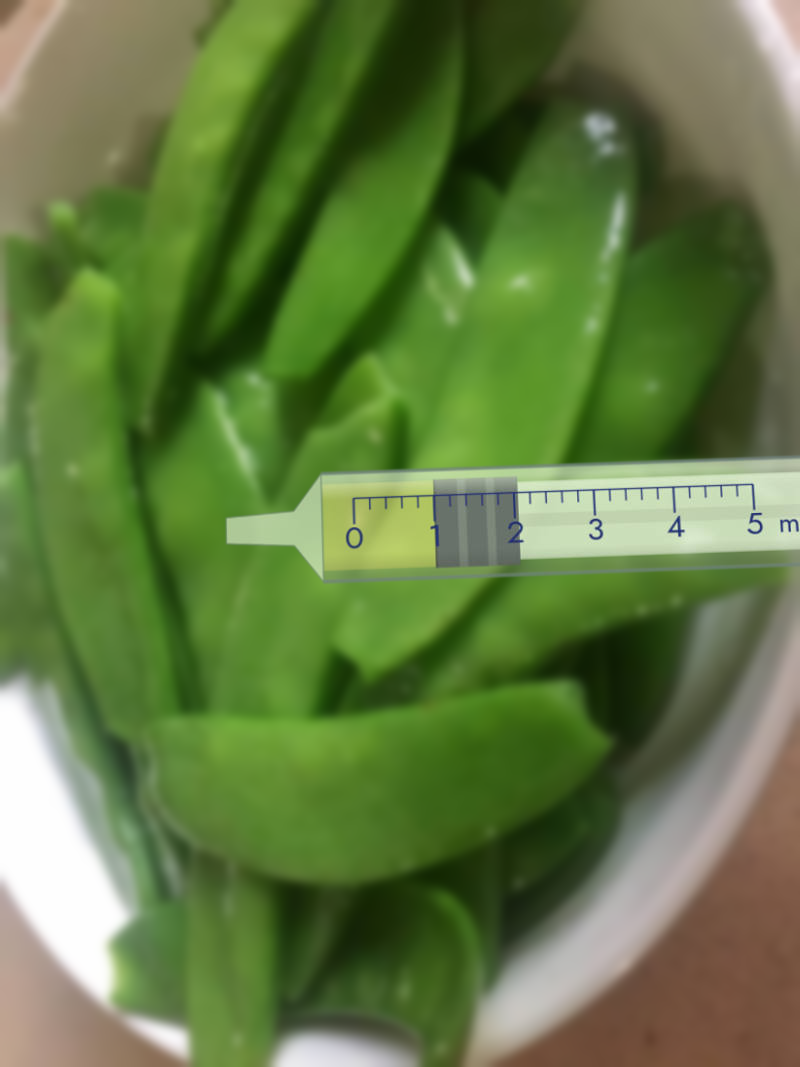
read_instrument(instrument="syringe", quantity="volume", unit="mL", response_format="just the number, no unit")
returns 1
